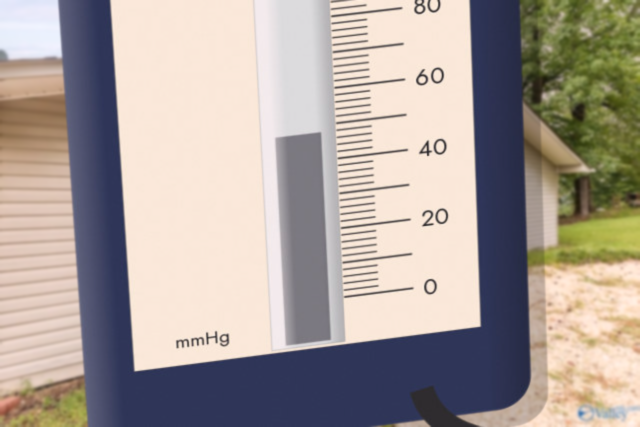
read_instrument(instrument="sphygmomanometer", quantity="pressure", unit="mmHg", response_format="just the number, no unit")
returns 48
